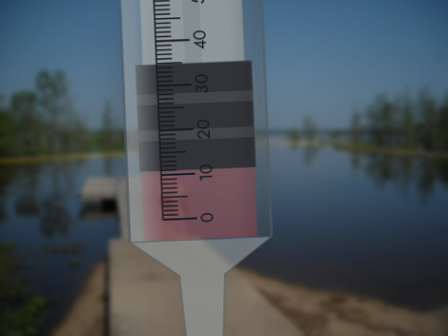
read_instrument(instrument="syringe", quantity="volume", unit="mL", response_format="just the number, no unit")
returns 11
